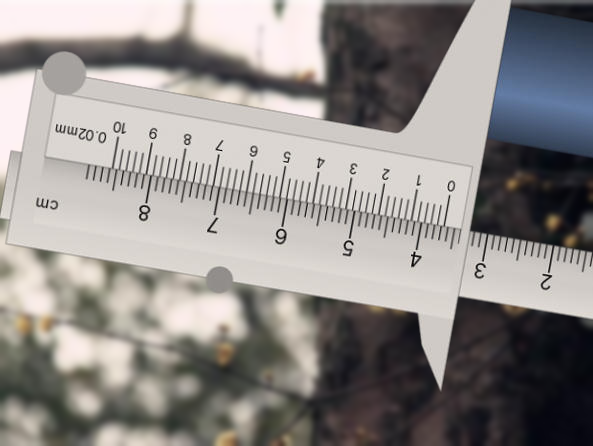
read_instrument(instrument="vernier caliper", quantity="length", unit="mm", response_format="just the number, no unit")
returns 36.6
